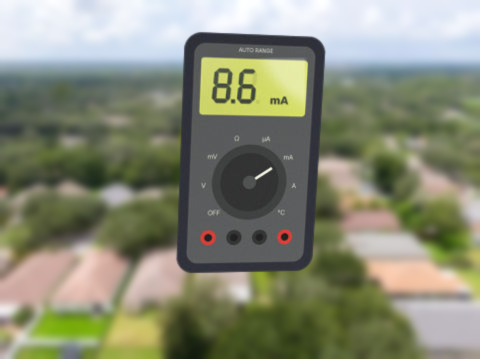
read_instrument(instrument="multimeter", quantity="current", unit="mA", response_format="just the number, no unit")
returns 8.6
